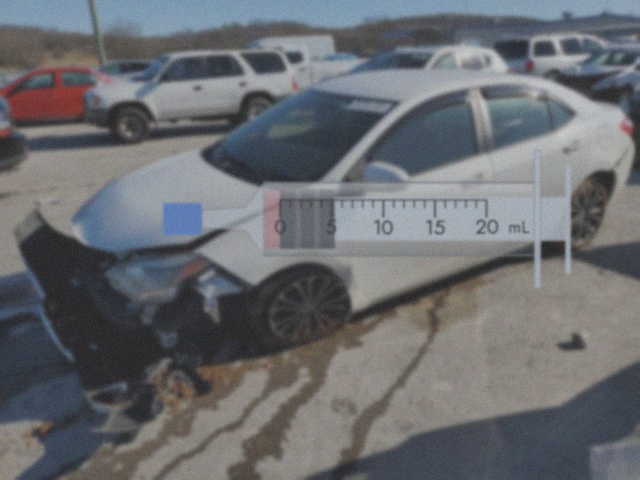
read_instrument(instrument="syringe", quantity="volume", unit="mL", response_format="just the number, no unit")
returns 0
